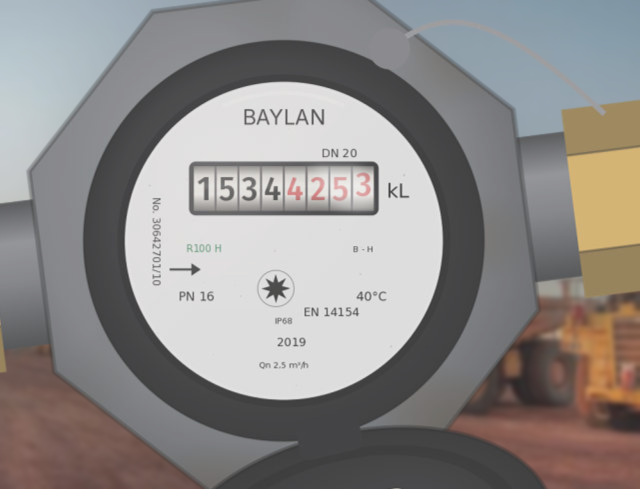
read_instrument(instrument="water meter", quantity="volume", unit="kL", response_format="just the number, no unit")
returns 1534.4253
